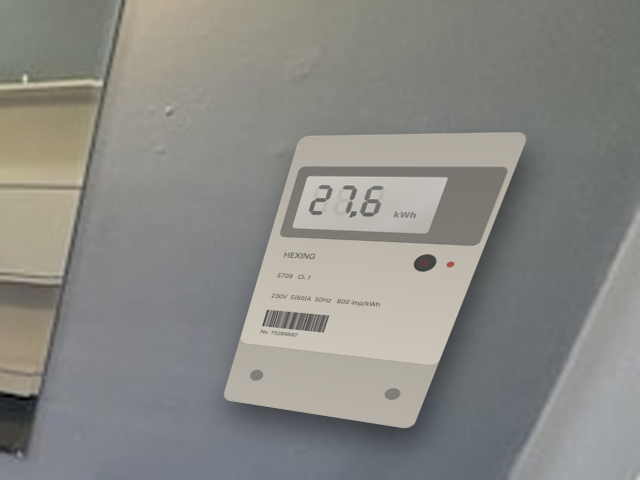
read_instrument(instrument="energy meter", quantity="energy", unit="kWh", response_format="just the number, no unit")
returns 27.6
